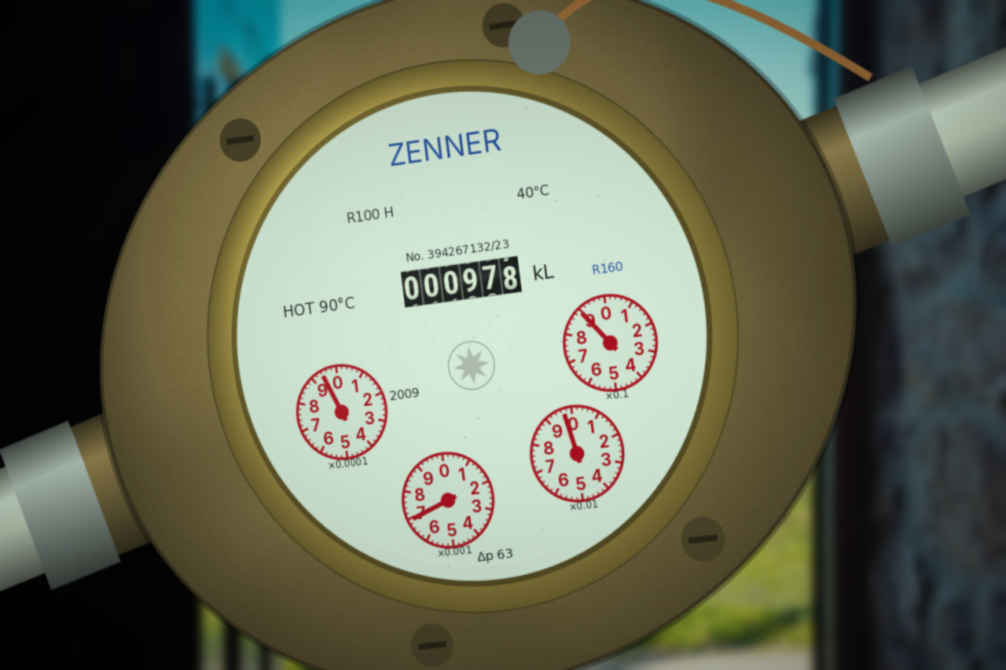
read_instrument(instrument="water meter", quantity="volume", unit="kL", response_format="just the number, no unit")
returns 977.8969
